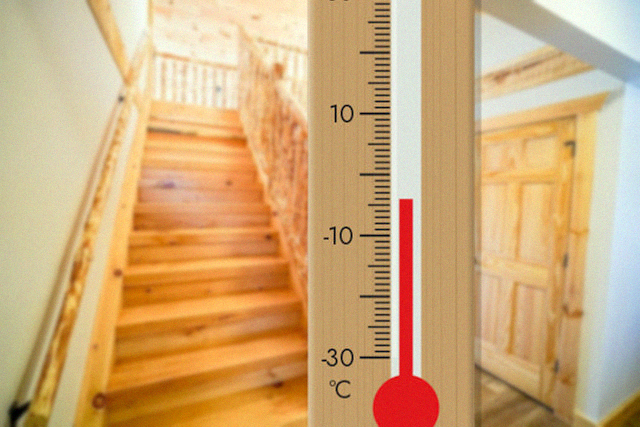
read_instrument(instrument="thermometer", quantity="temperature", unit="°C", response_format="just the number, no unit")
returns -4
